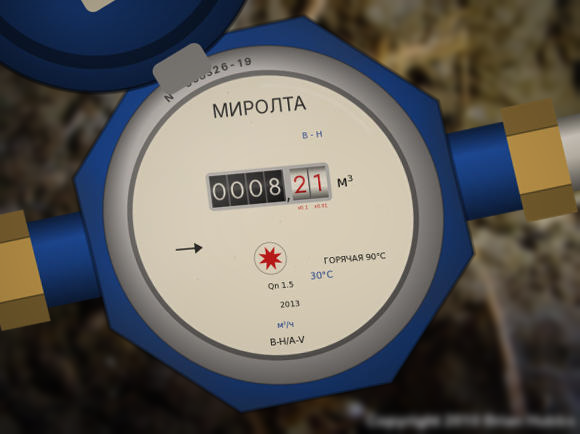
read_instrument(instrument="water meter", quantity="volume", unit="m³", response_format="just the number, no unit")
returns 8.21
